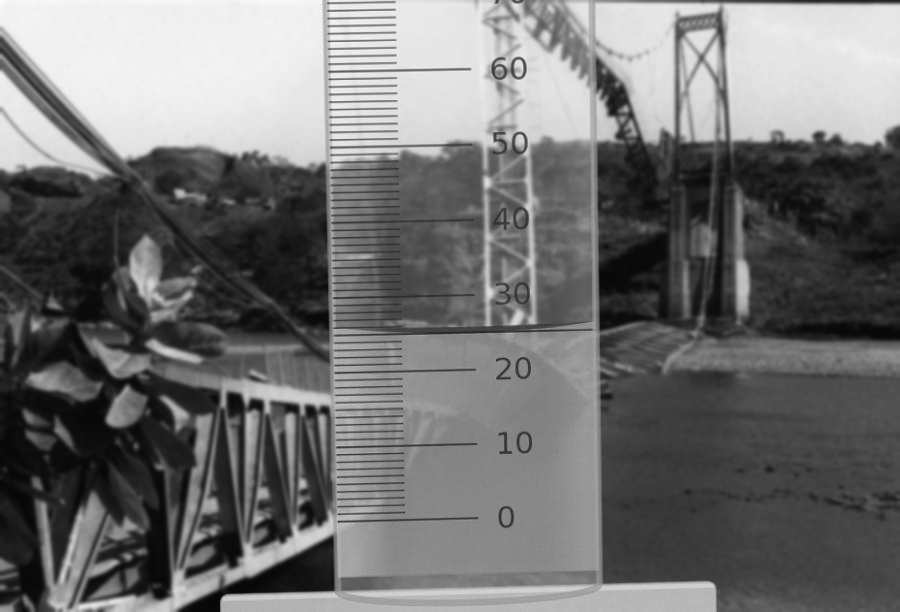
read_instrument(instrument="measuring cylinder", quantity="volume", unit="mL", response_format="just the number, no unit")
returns 25
